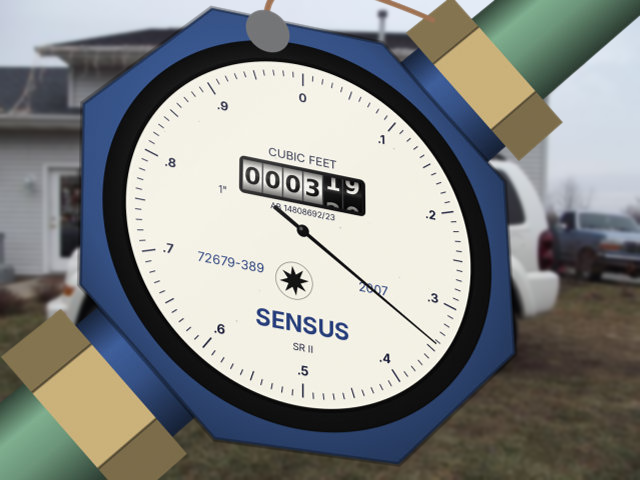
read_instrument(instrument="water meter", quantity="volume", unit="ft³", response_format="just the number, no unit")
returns 319.34
